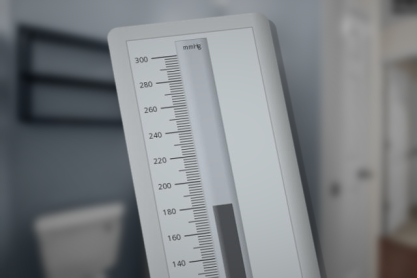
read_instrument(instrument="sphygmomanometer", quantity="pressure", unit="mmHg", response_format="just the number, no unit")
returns 180
